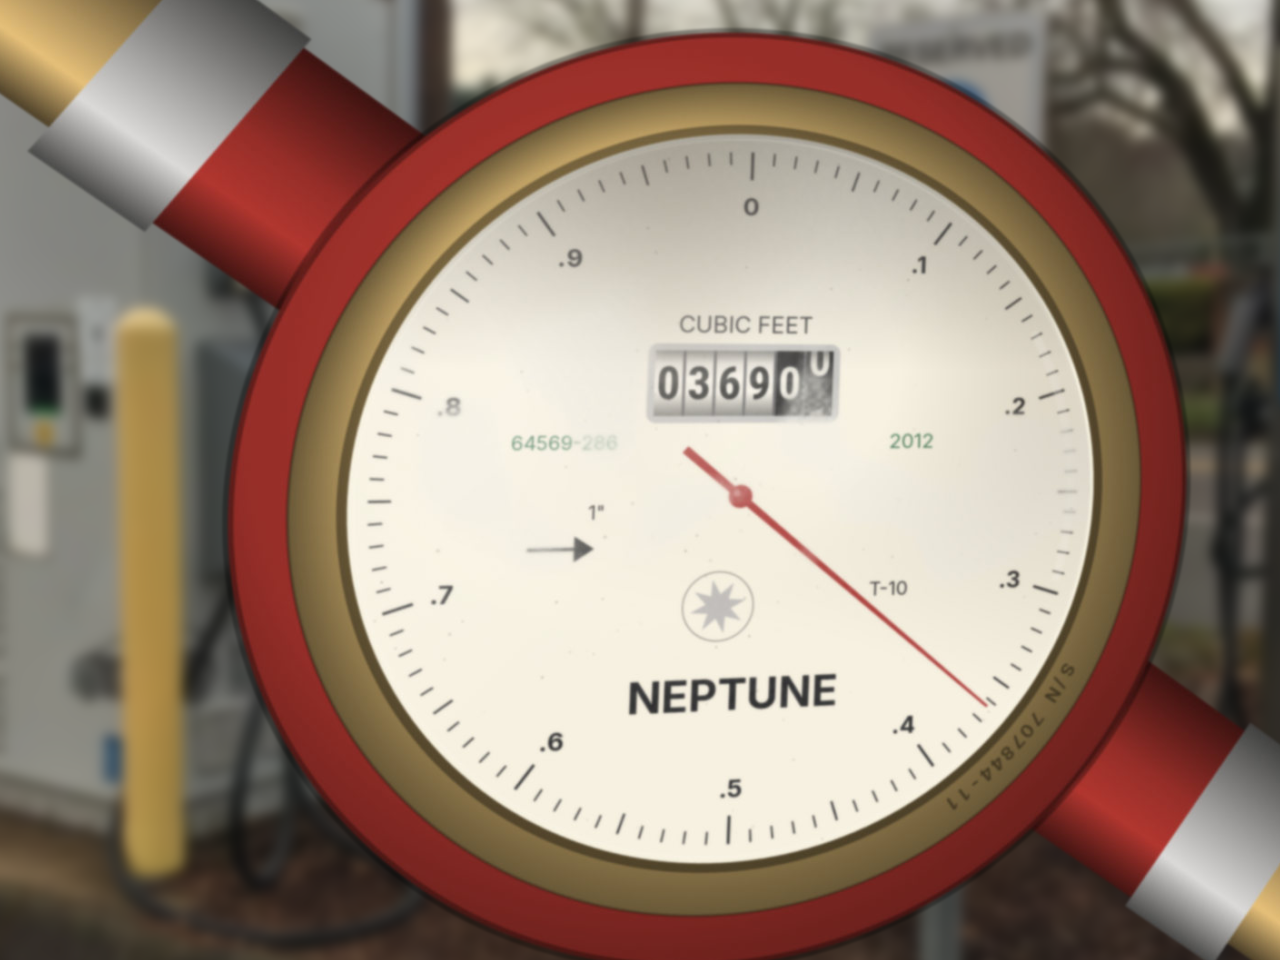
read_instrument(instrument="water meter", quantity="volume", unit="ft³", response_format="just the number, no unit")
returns 36900.36
